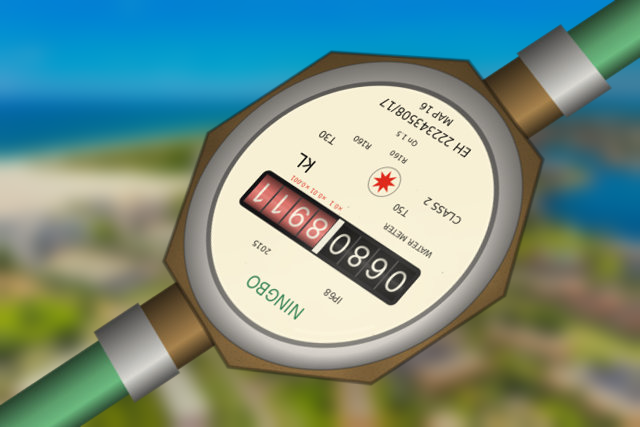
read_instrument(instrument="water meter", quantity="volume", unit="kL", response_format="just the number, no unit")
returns 680.8911
